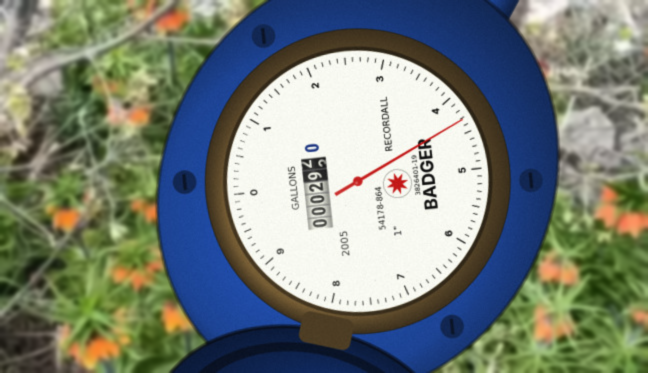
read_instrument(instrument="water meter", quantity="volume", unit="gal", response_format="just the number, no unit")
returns 2924.3
